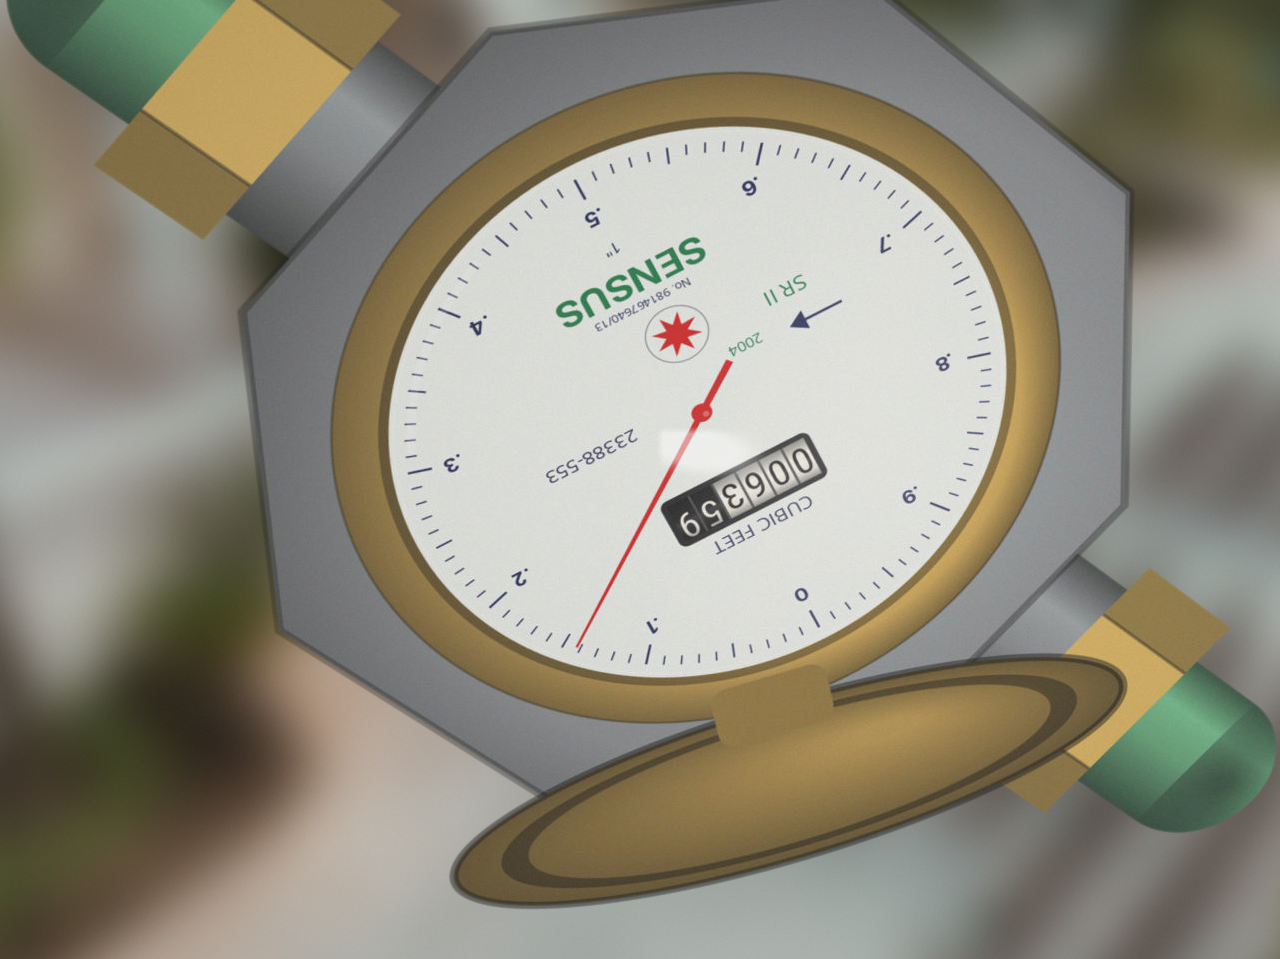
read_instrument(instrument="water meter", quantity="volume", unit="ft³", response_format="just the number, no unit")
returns 6359.14
